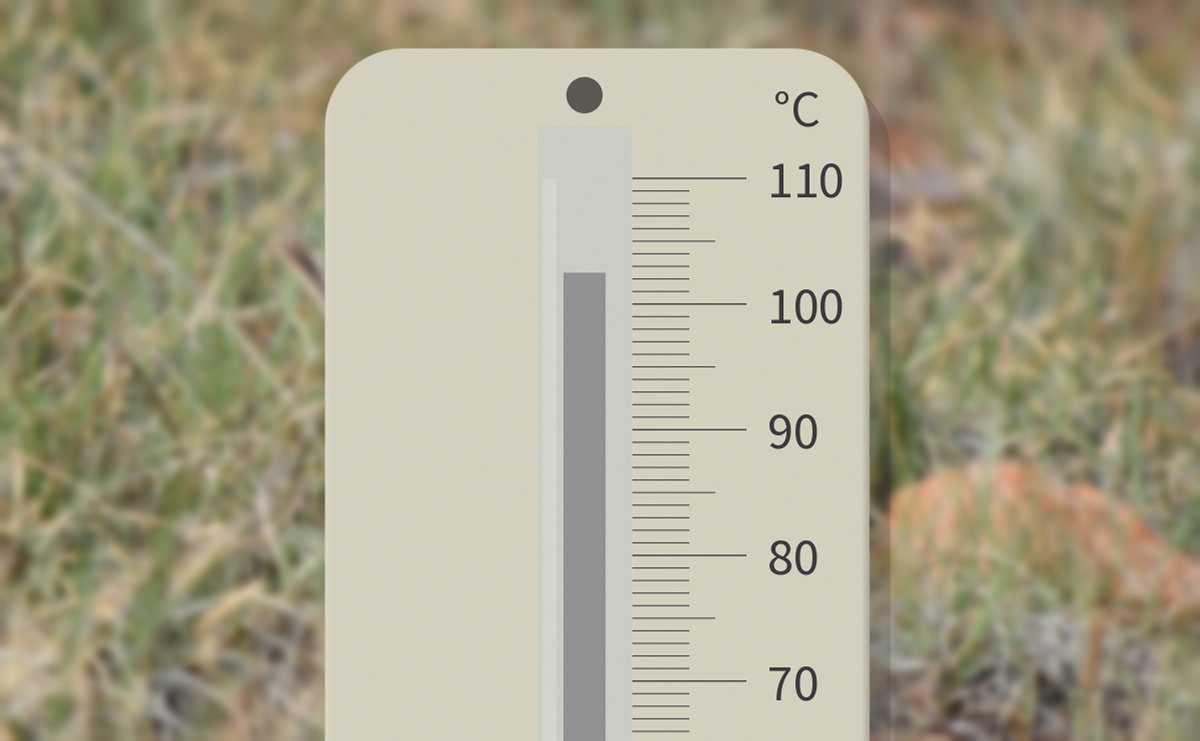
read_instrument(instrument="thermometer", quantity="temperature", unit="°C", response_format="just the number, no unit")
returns 102.5
